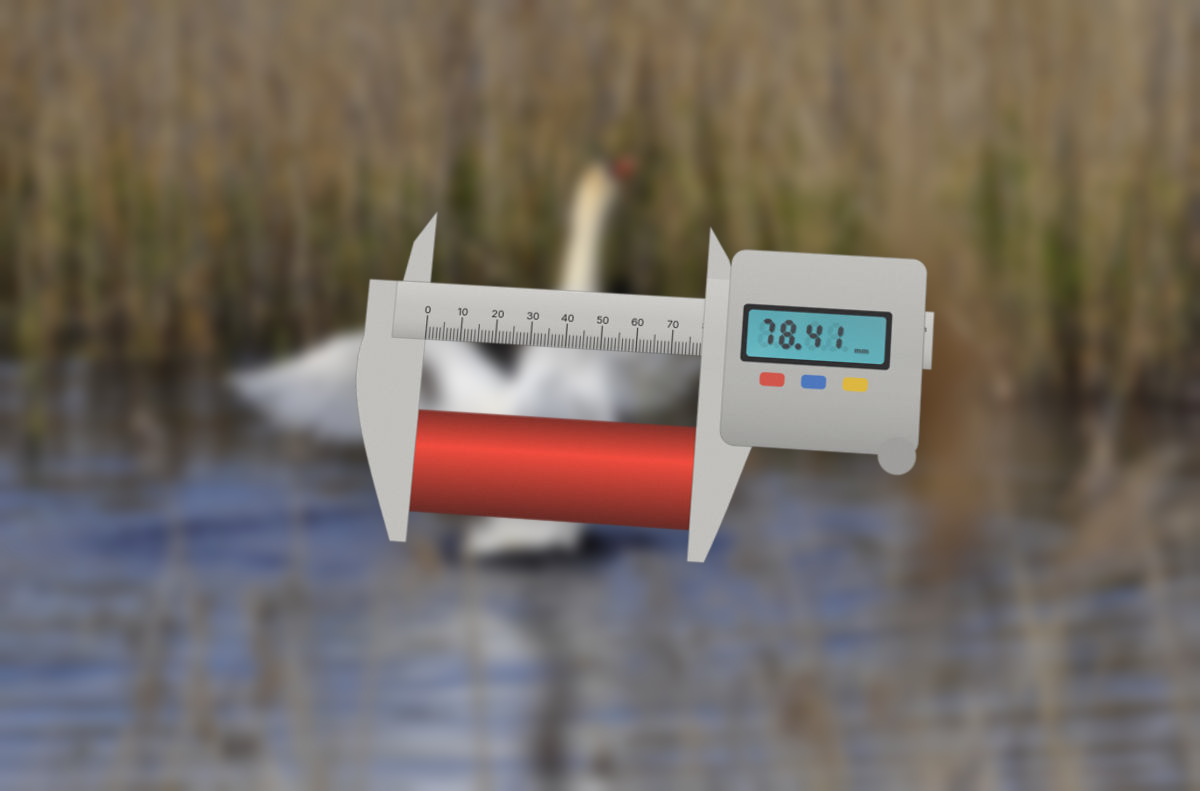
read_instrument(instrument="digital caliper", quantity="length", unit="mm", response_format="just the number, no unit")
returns 78.41
